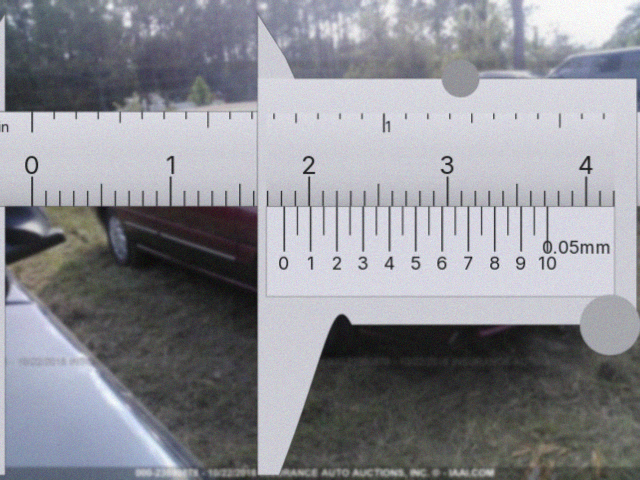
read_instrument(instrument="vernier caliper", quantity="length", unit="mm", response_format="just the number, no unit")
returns 18.2
